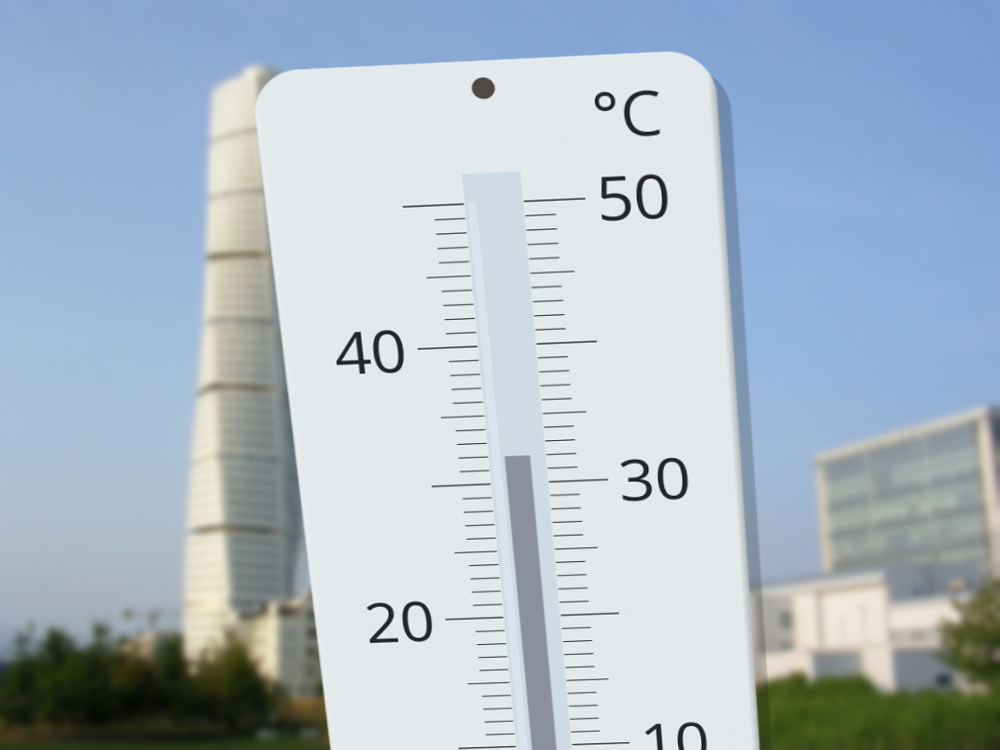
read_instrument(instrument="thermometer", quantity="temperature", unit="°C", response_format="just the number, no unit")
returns 32
